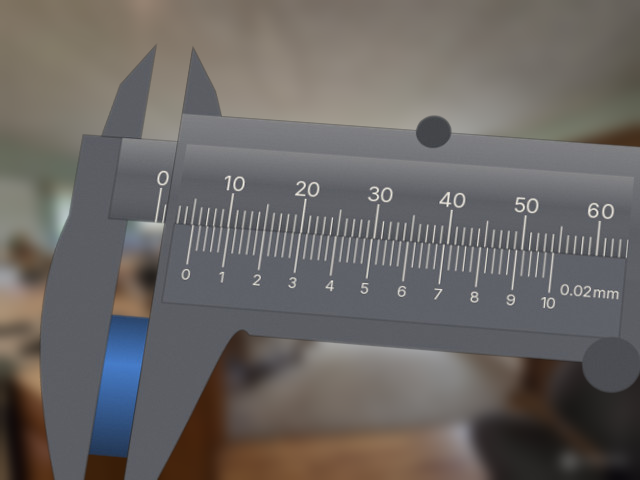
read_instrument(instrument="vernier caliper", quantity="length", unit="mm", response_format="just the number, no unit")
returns 5.2
